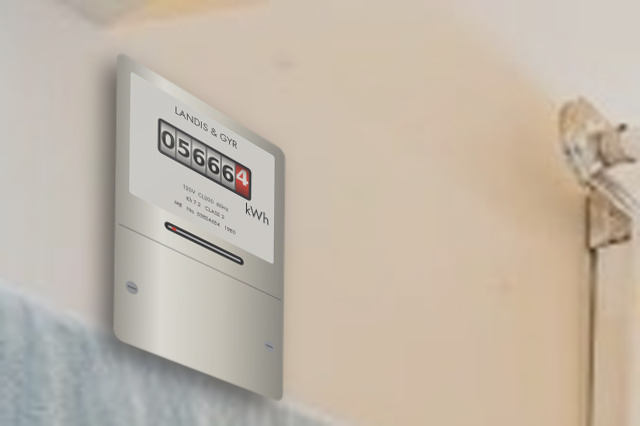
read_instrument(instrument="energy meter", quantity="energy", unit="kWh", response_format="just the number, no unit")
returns 5666.4
